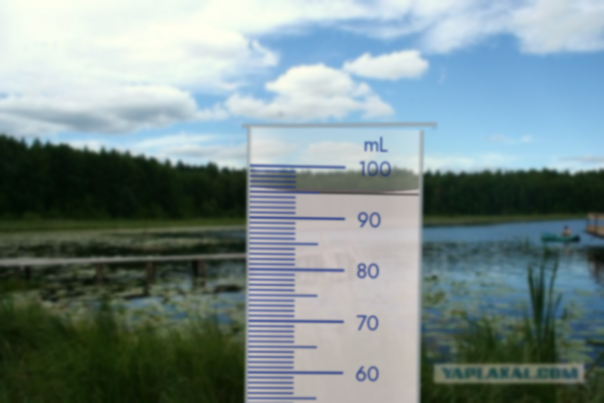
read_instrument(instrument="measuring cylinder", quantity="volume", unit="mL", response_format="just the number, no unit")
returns 95
